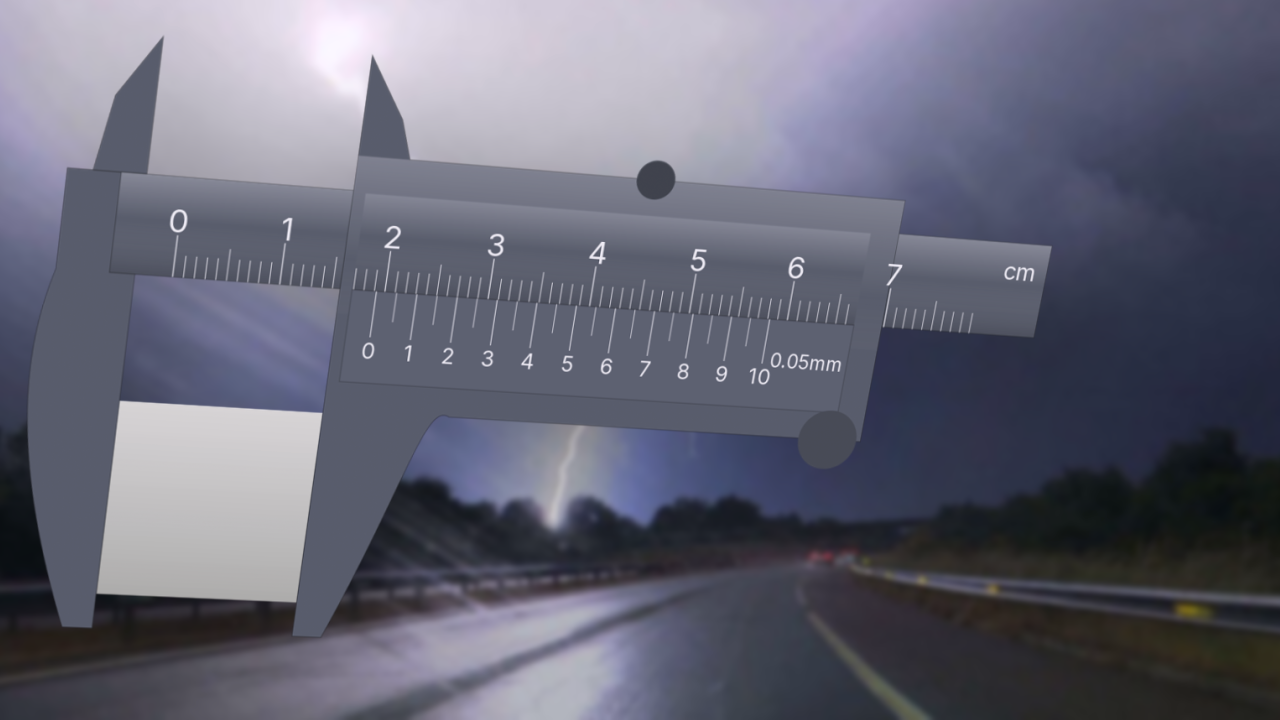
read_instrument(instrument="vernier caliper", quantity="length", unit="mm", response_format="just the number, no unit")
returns 19.2
